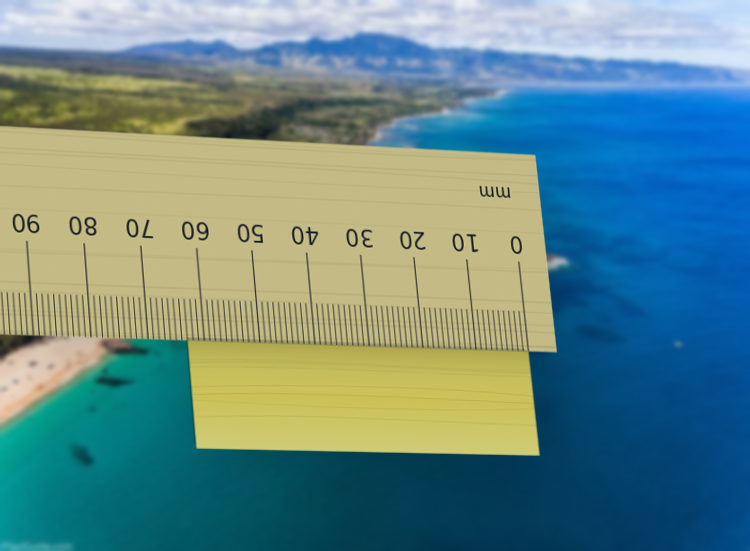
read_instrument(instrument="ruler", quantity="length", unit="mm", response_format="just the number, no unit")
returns 63
